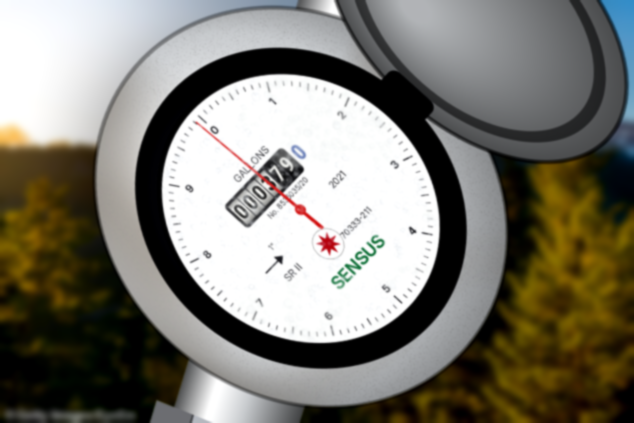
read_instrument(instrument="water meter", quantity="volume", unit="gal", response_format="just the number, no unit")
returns 3789.9
